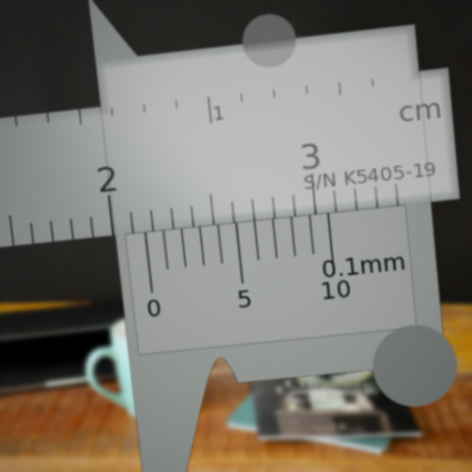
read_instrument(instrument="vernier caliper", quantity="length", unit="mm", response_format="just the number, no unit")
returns 21.6
